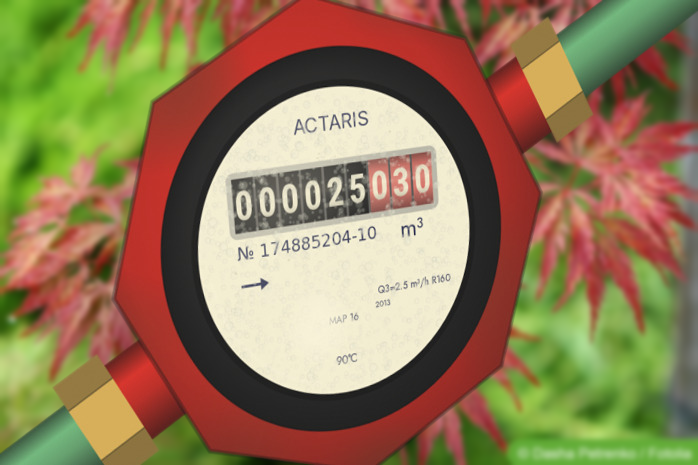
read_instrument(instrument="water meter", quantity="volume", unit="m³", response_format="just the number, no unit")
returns 25.030
